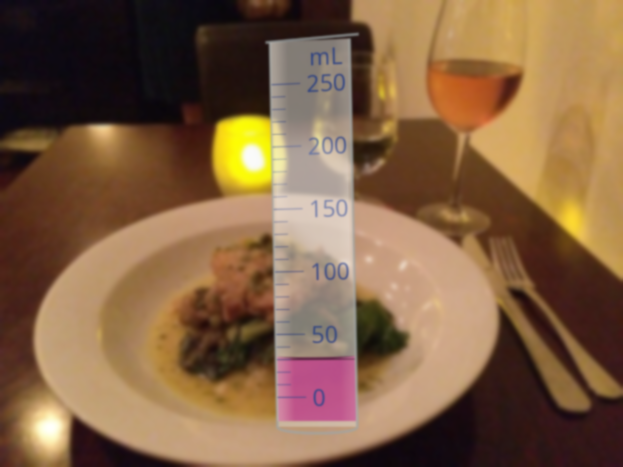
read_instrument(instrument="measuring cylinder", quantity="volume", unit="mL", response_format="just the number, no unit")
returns 30
